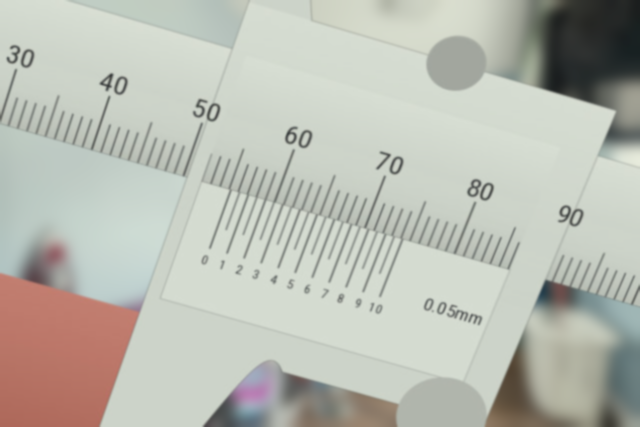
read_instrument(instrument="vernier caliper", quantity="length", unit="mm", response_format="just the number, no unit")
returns 55.2
